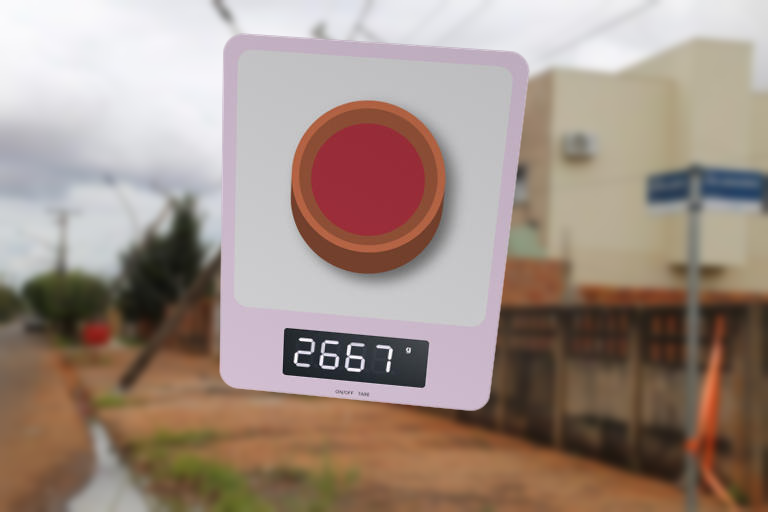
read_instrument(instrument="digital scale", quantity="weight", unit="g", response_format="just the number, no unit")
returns 2667
